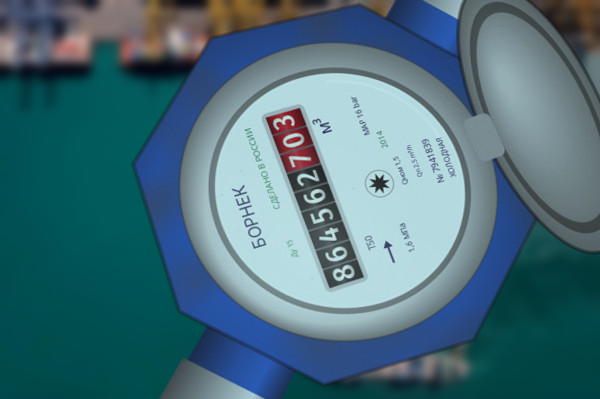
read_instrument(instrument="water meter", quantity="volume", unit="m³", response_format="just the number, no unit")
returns 864562.703
